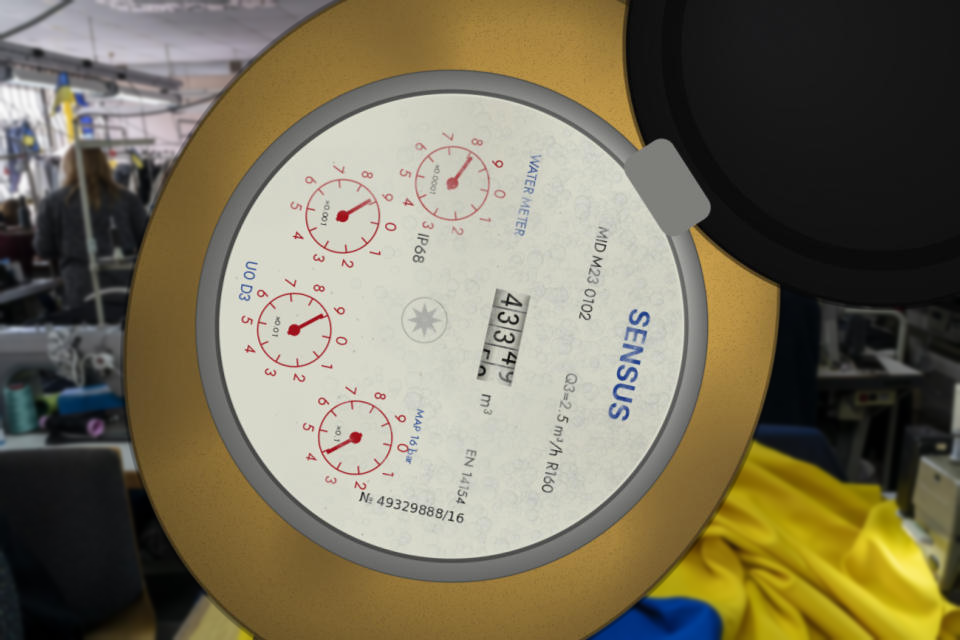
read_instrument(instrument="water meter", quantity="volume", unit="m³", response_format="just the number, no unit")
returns 43349.3888
